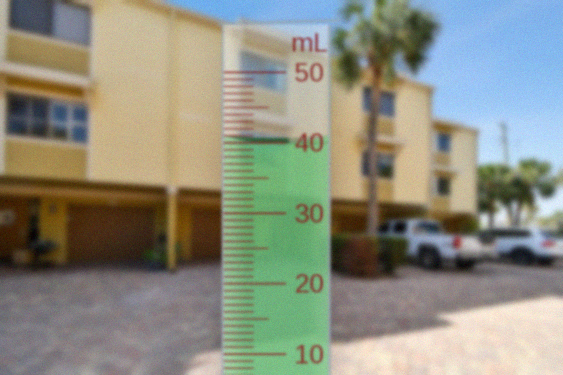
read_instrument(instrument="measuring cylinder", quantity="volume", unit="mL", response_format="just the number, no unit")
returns 40
